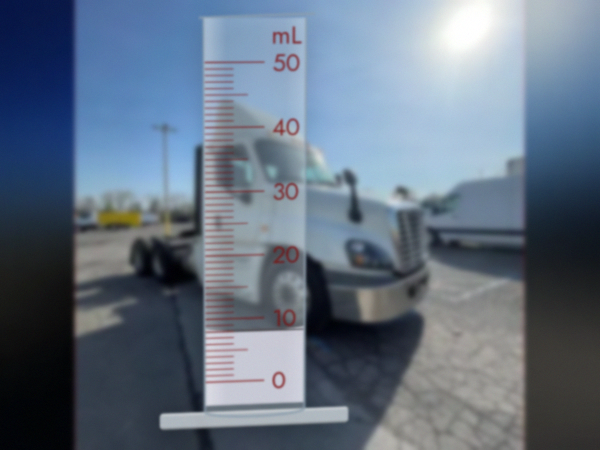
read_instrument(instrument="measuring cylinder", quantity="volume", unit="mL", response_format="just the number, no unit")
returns 8
